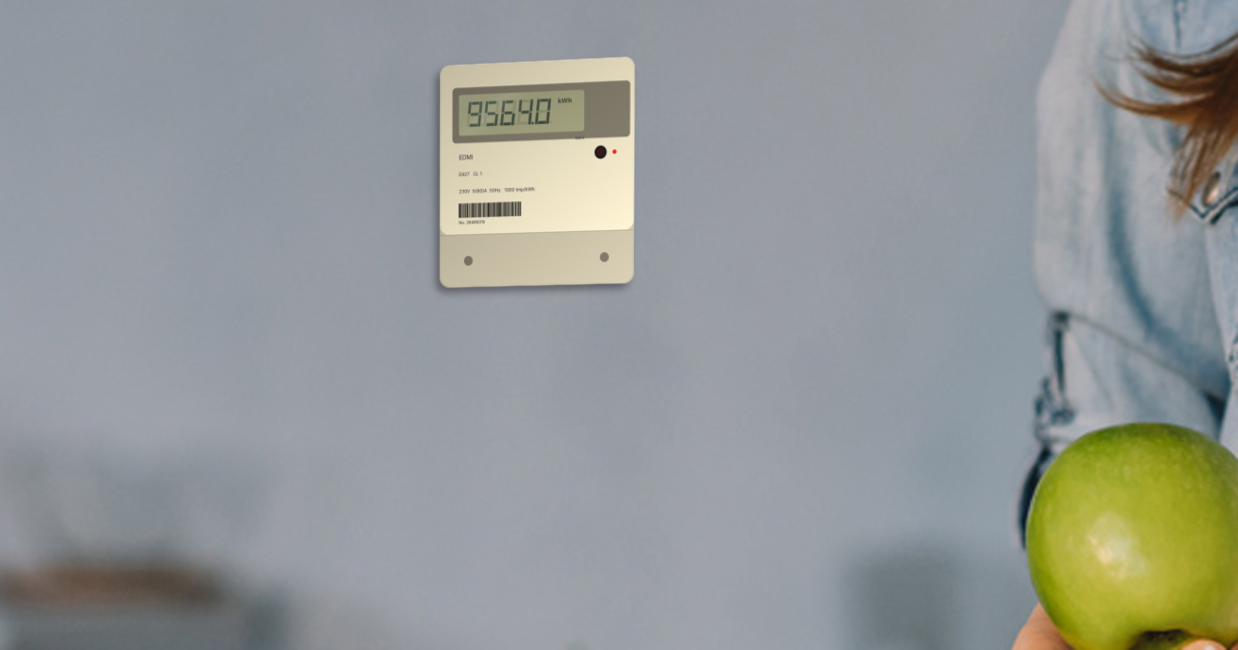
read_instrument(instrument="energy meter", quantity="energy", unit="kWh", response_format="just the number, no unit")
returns 9564.0
